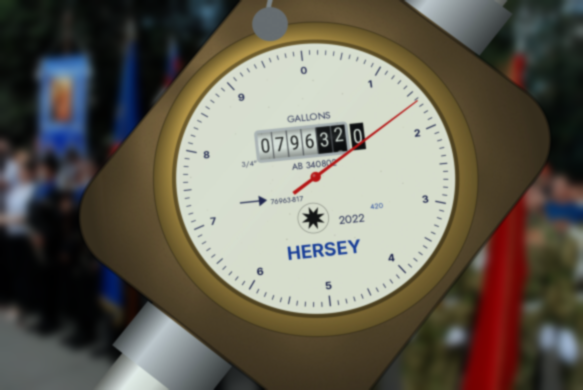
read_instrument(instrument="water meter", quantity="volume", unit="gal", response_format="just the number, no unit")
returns 796321.6
